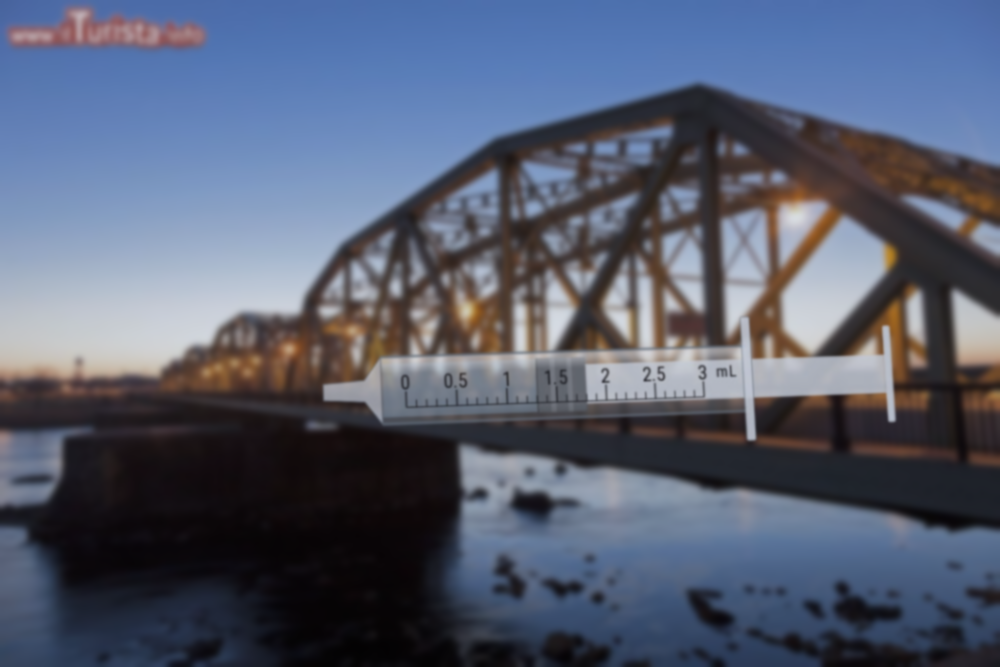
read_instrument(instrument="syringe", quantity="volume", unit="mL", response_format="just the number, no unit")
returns 1.3
